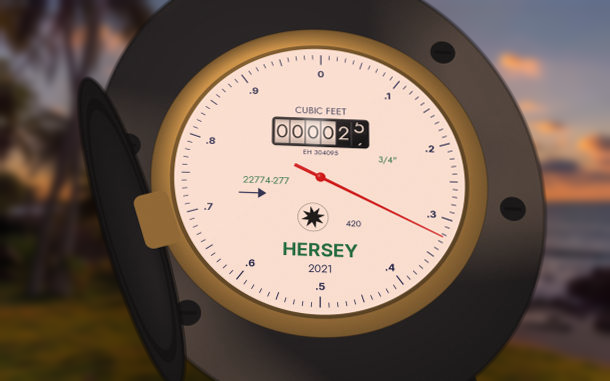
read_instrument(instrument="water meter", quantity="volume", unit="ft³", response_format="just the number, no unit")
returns 25.32
